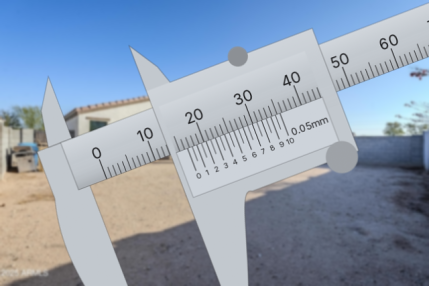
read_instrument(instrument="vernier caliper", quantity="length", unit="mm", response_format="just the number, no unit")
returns 16.6
